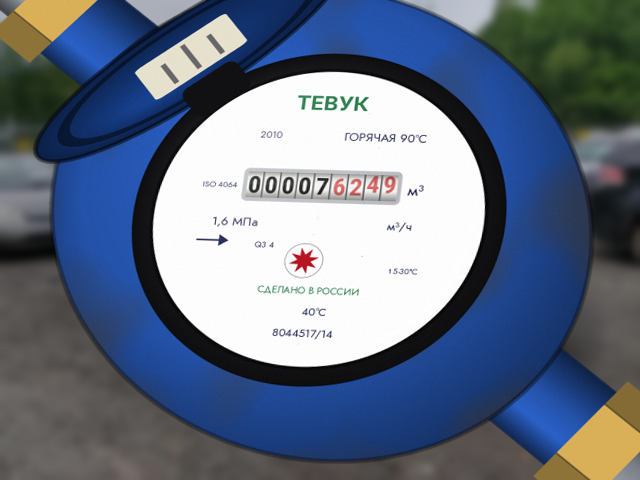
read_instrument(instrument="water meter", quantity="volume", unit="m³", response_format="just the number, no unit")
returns 7.6249
